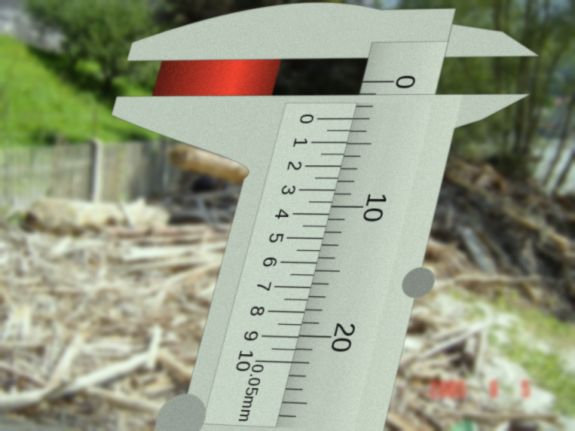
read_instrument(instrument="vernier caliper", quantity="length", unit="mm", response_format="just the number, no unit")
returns 3.0
